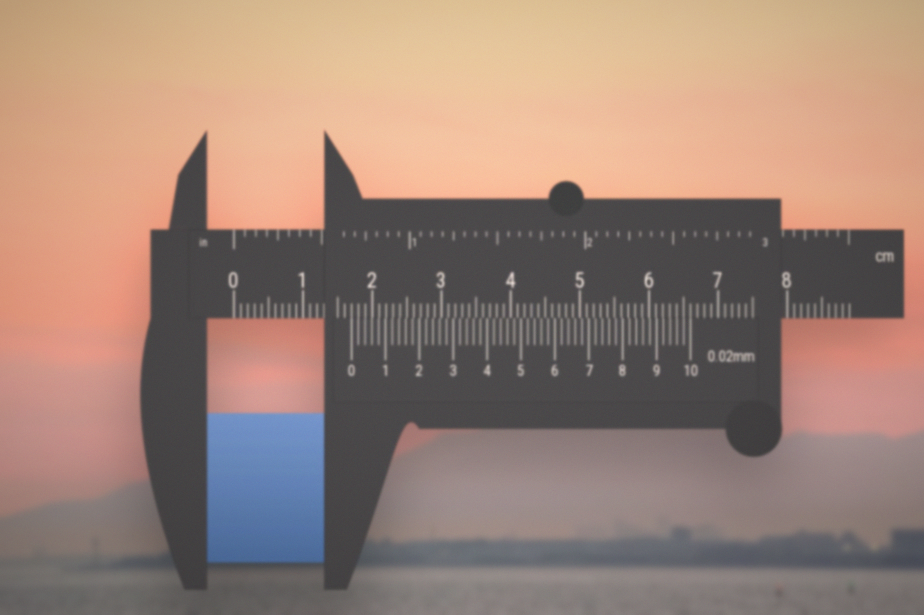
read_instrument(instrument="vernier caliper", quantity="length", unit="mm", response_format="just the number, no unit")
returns 17.0
